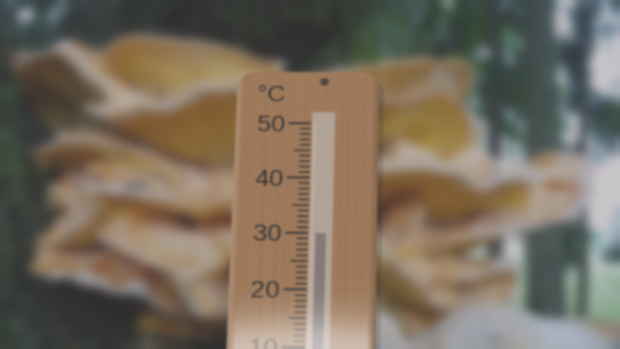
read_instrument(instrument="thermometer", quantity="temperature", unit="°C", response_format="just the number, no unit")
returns 30
